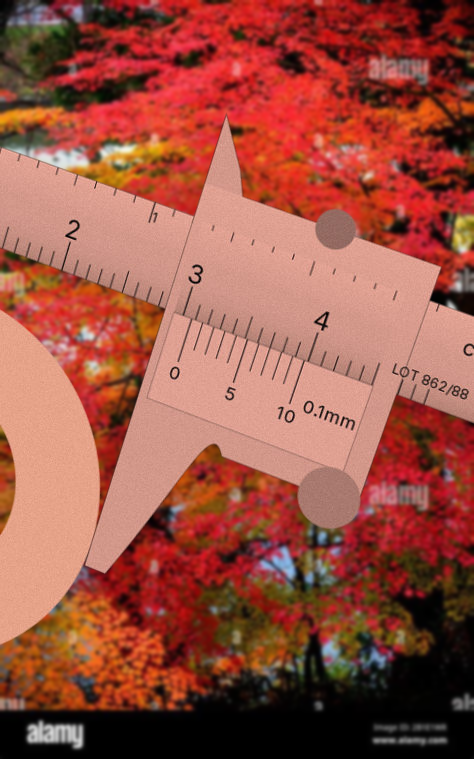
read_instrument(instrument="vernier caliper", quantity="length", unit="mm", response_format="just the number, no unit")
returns 30.7
